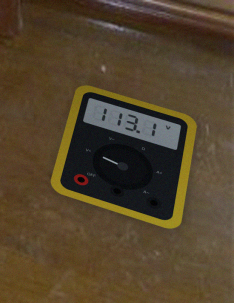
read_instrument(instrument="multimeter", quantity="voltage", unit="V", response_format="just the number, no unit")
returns 113.1
